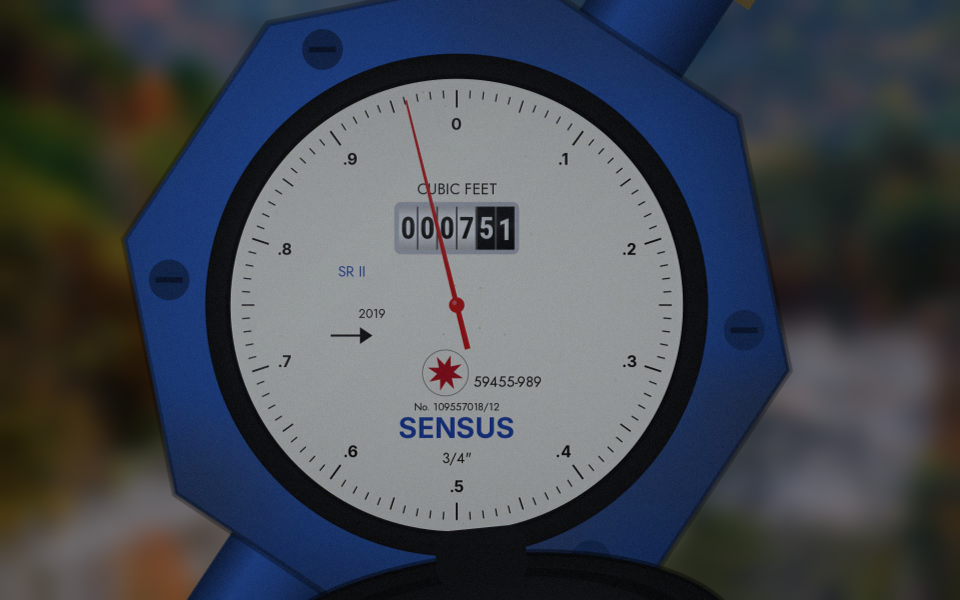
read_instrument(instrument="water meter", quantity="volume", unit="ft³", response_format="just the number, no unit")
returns 750.96
